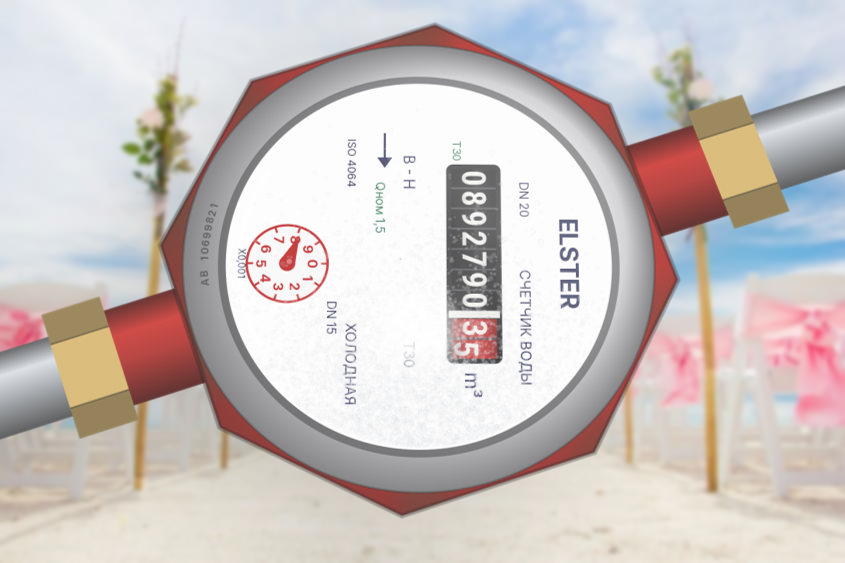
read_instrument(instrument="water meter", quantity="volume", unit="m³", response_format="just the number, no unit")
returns 892790.348
